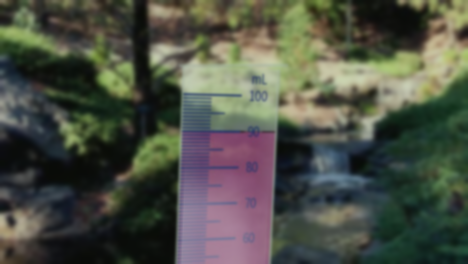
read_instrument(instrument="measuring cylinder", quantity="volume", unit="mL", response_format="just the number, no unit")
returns 90
